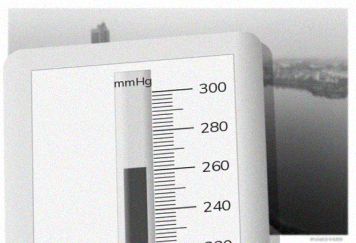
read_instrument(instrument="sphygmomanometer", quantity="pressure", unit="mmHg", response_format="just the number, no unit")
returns 262
